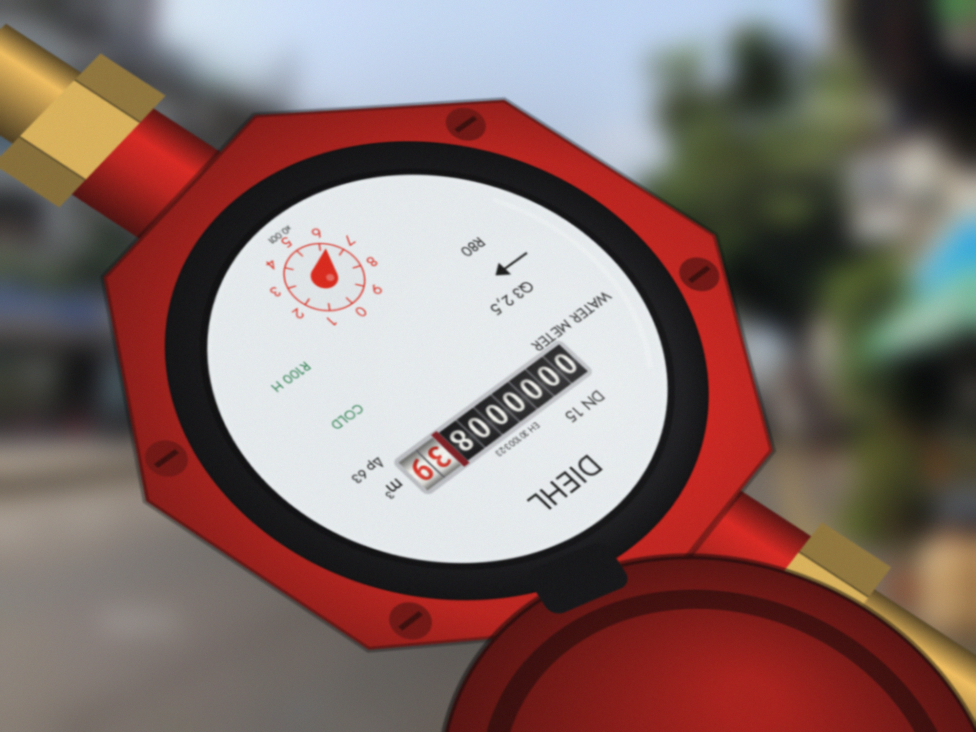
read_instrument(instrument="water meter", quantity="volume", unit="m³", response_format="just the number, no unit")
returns 8.396
